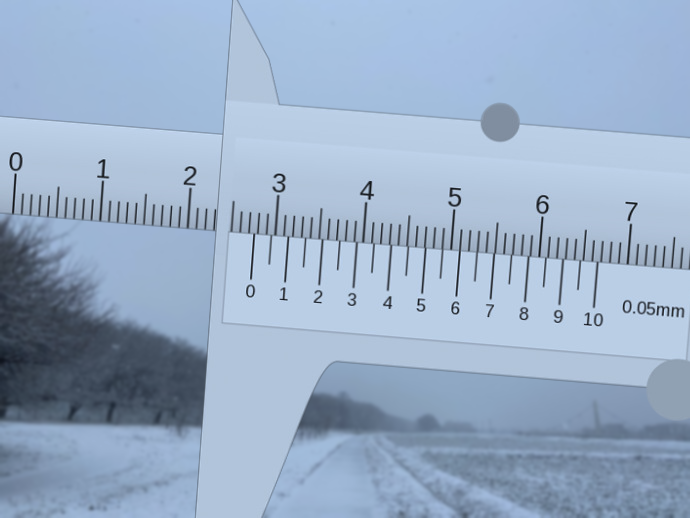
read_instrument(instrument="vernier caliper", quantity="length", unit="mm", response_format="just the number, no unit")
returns 27.6
